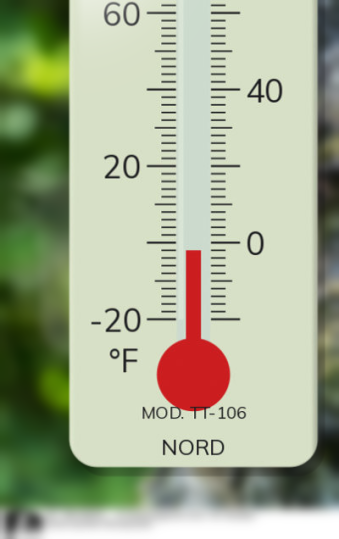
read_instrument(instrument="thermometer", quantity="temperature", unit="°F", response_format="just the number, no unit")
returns -2
